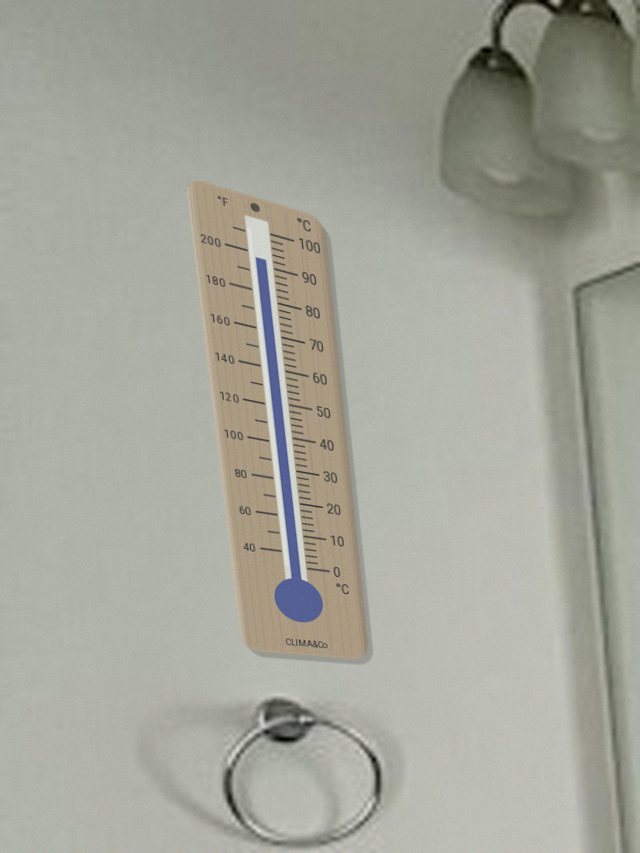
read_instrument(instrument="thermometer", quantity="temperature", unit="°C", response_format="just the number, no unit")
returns 92
